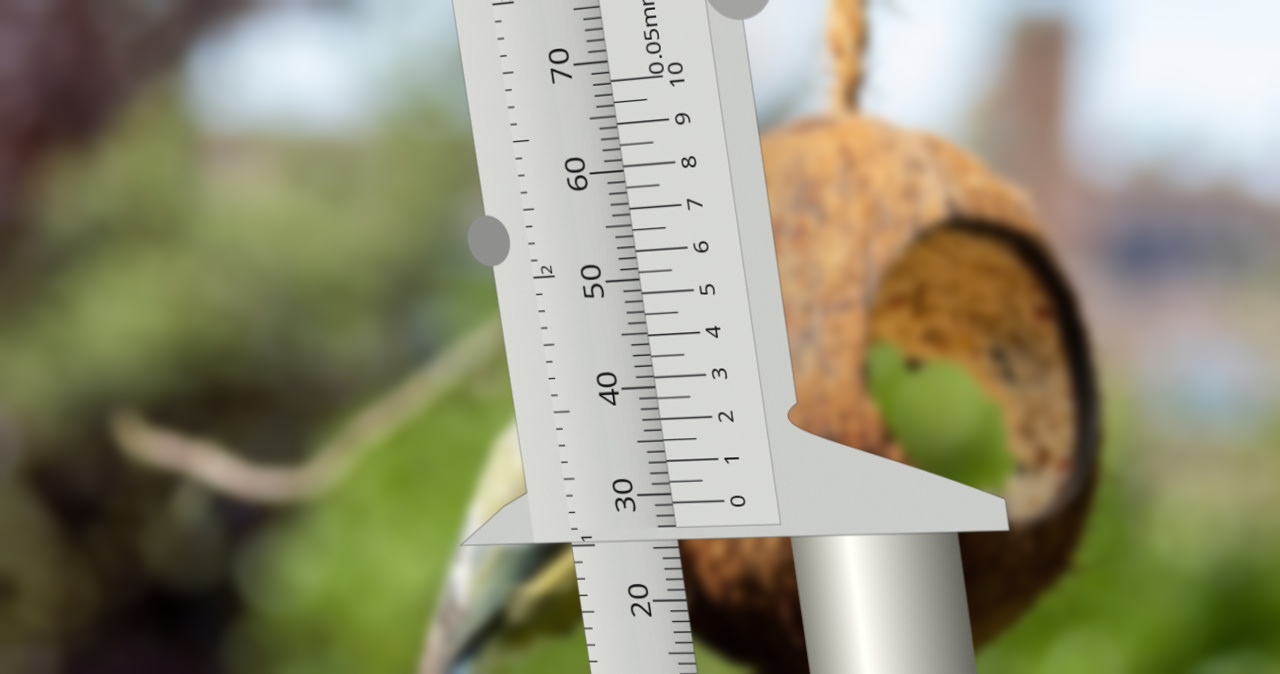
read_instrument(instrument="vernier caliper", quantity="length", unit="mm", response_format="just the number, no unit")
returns 29.2
